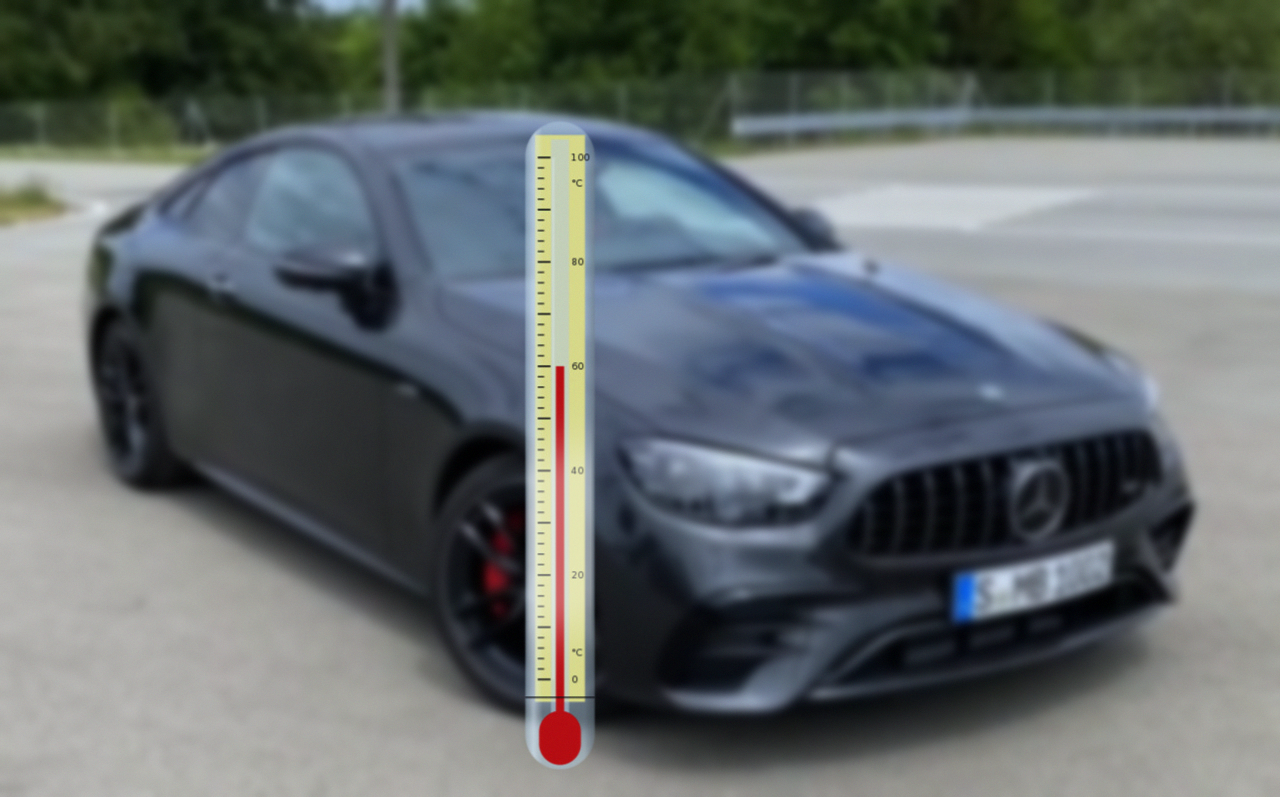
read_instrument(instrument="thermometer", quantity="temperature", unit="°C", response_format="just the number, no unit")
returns 60
